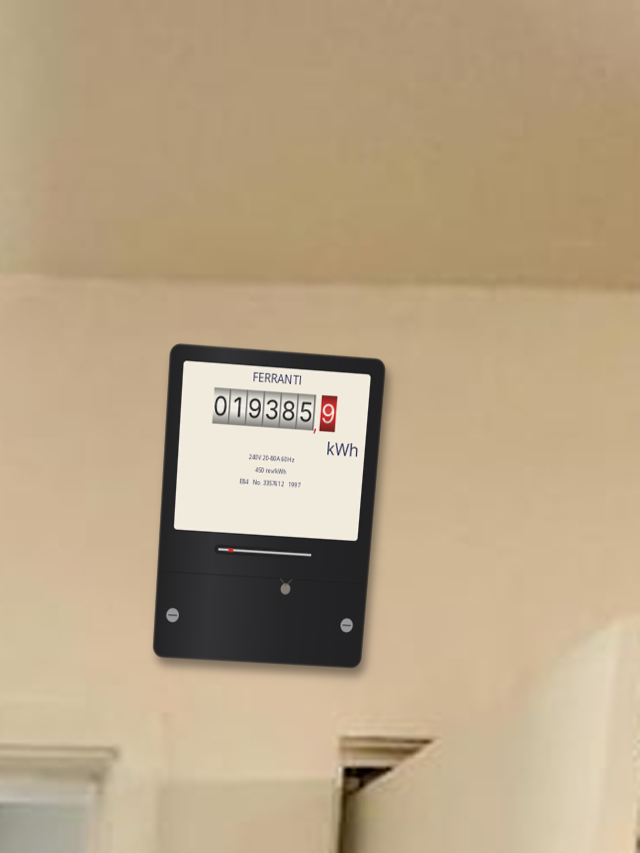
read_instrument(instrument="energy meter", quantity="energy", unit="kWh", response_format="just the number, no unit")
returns 19385.9
